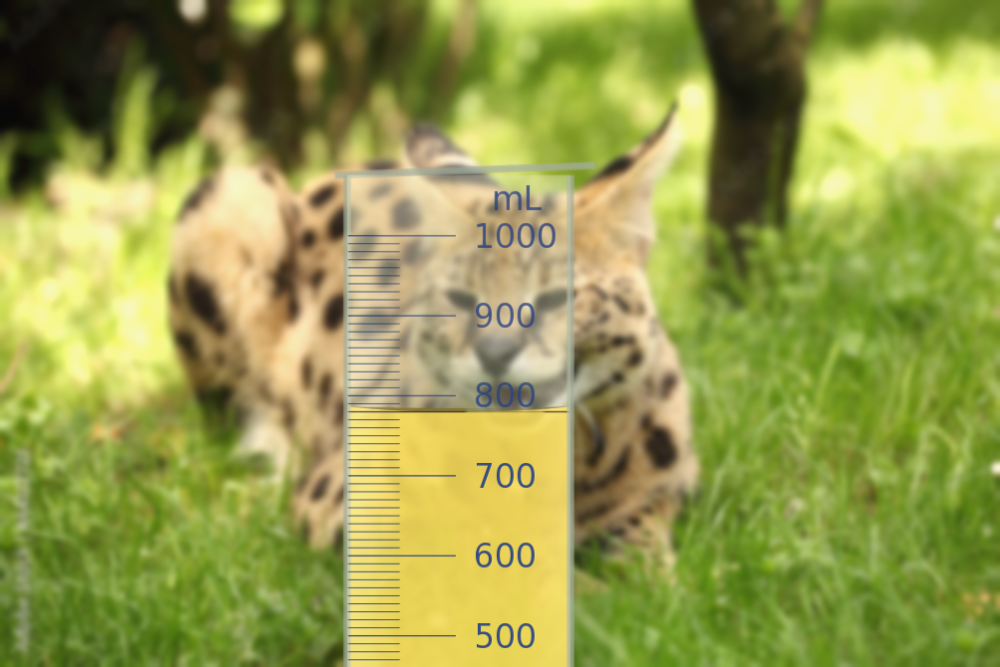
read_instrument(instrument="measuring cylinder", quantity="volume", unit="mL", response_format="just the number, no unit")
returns 780
